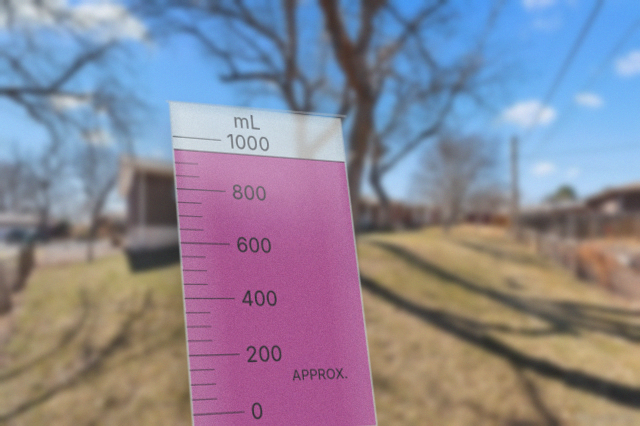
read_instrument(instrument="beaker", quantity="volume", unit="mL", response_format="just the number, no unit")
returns 950
